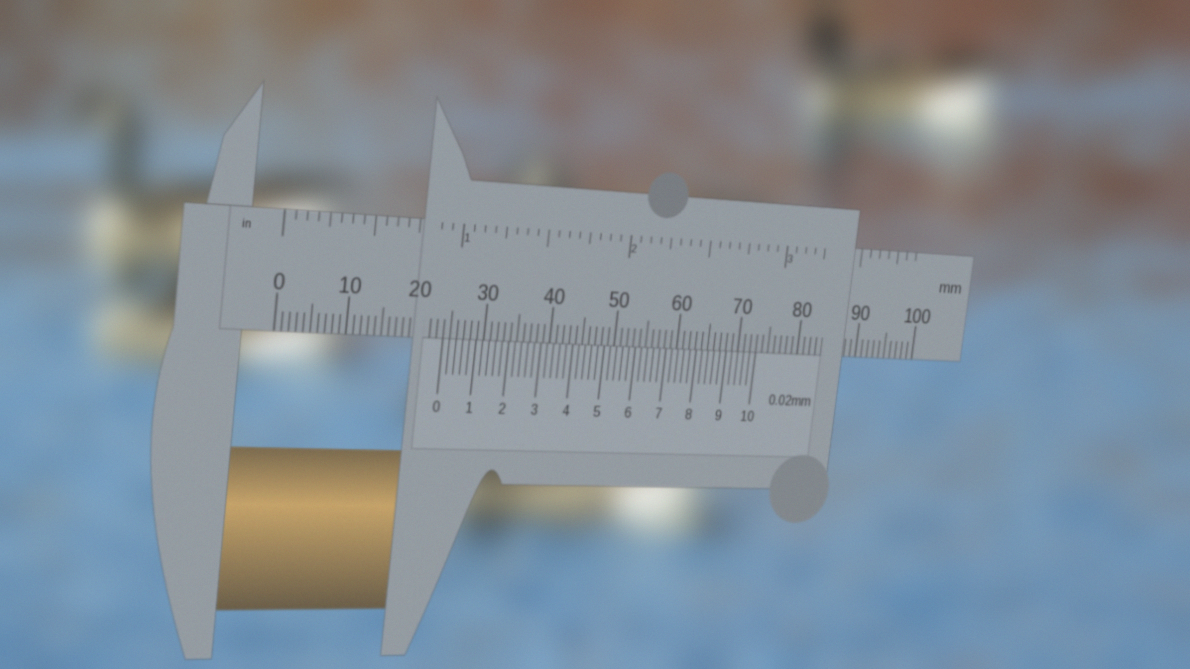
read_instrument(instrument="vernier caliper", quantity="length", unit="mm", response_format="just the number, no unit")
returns 24.0
